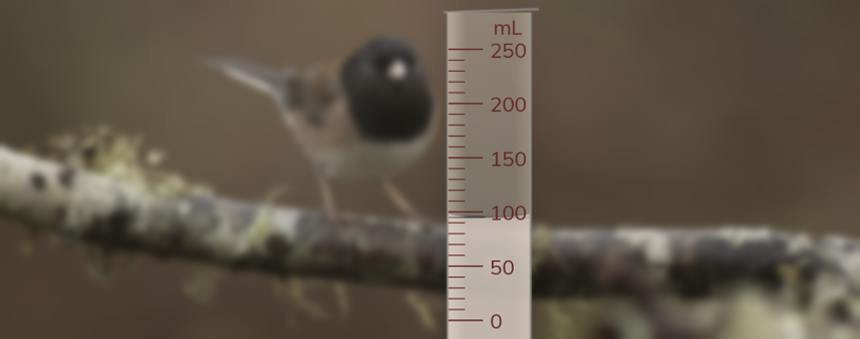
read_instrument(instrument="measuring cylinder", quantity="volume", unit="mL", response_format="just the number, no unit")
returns 95
